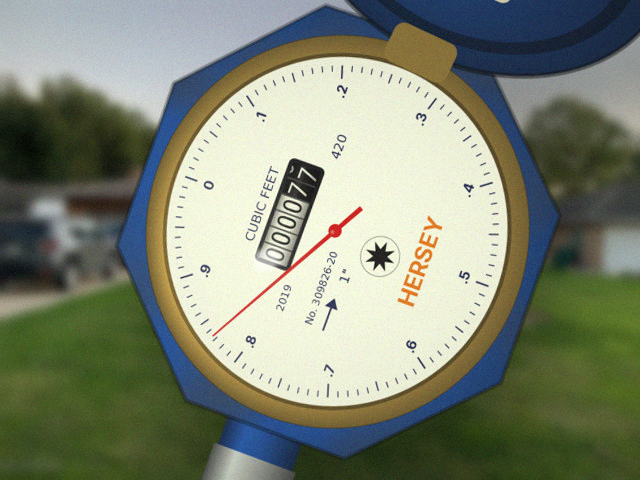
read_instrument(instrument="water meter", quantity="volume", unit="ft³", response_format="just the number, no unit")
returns 76.83
